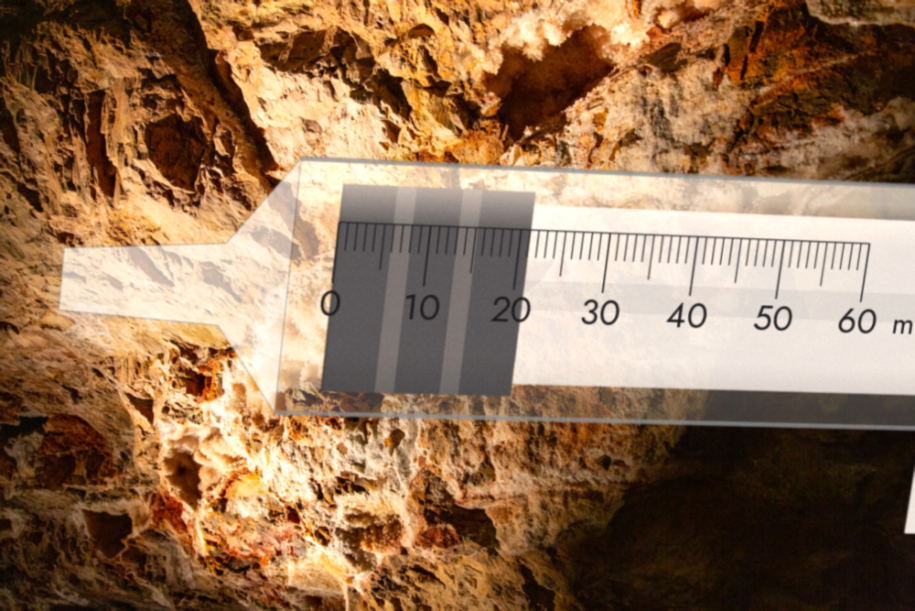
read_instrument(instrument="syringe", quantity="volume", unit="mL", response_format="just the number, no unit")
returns 0
